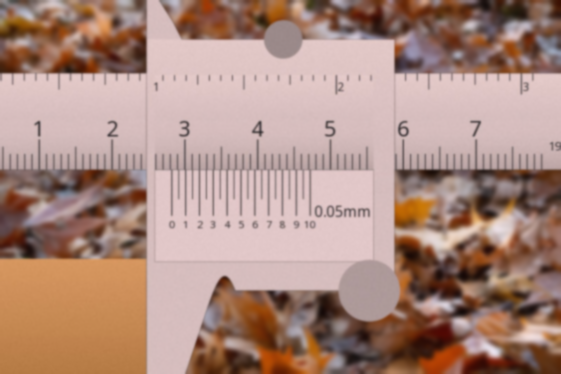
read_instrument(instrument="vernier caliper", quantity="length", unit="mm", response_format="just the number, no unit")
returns 28.2
